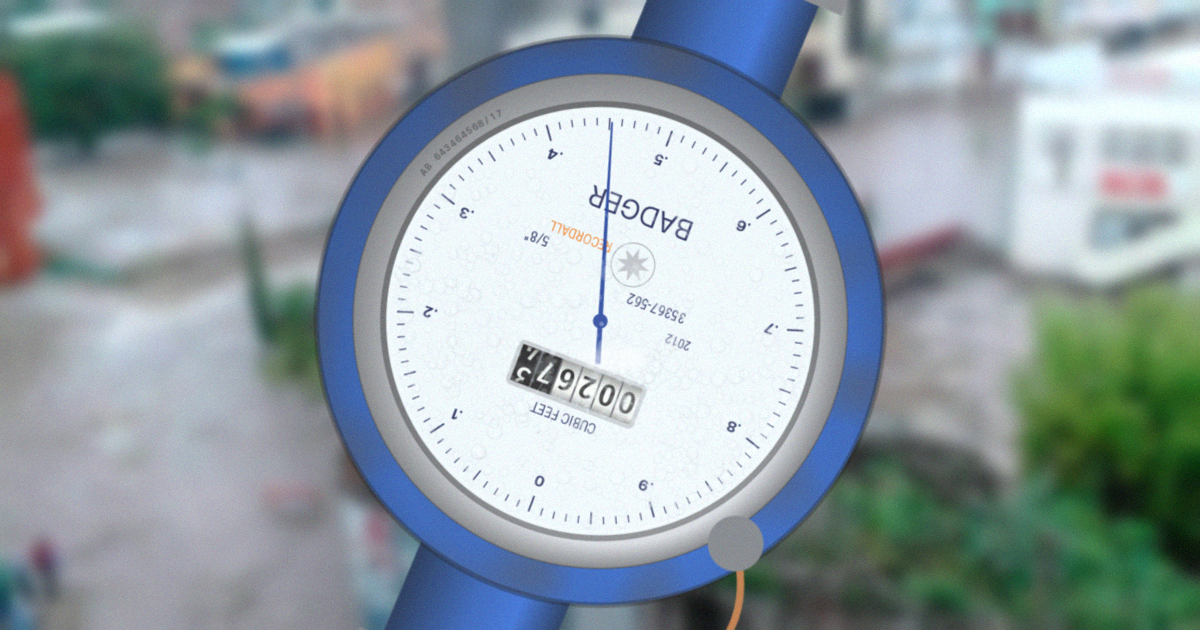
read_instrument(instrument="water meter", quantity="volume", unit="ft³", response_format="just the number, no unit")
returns 2673.45
